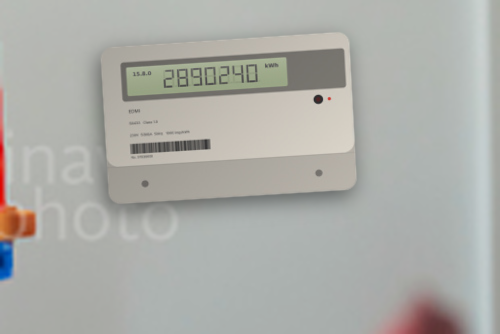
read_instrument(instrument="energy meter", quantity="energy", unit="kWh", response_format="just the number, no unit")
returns 2890240
